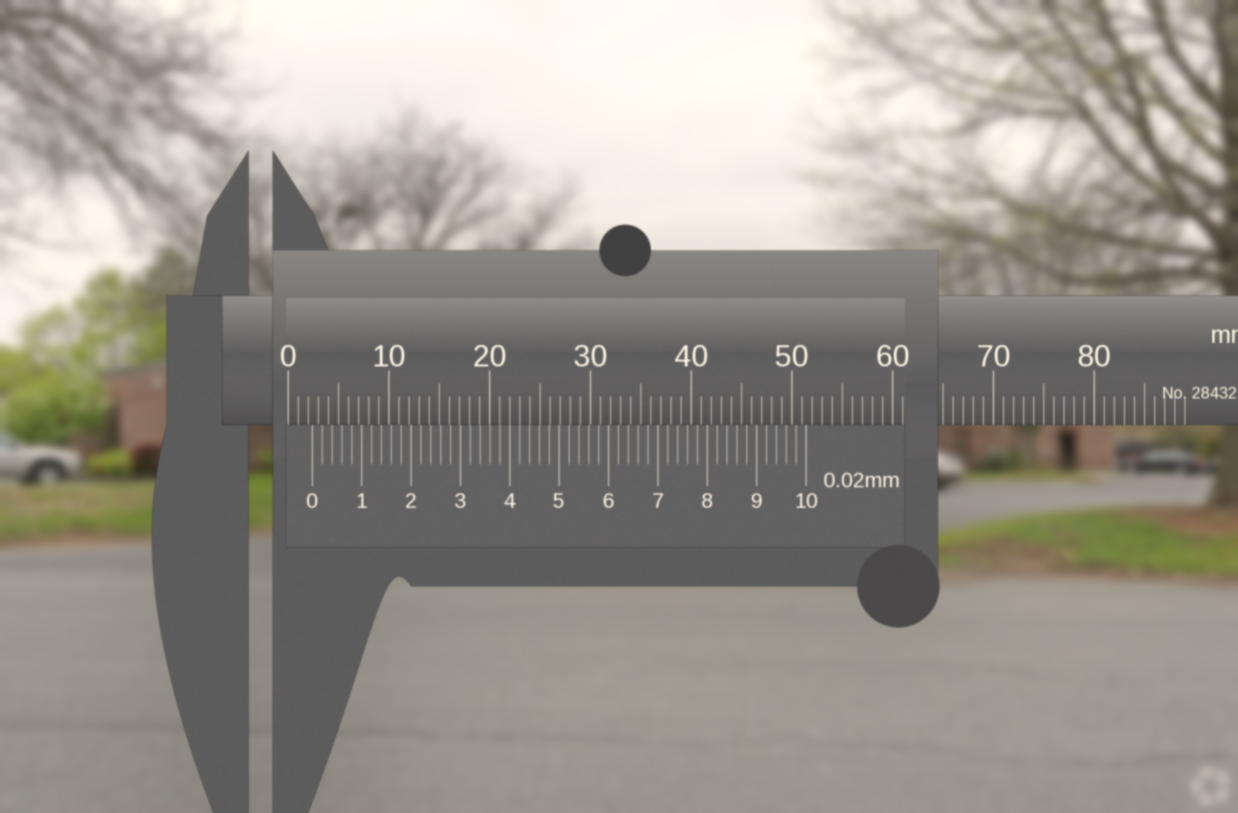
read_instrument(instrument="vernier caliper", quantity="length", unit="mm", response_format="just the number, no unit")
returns 2.4
